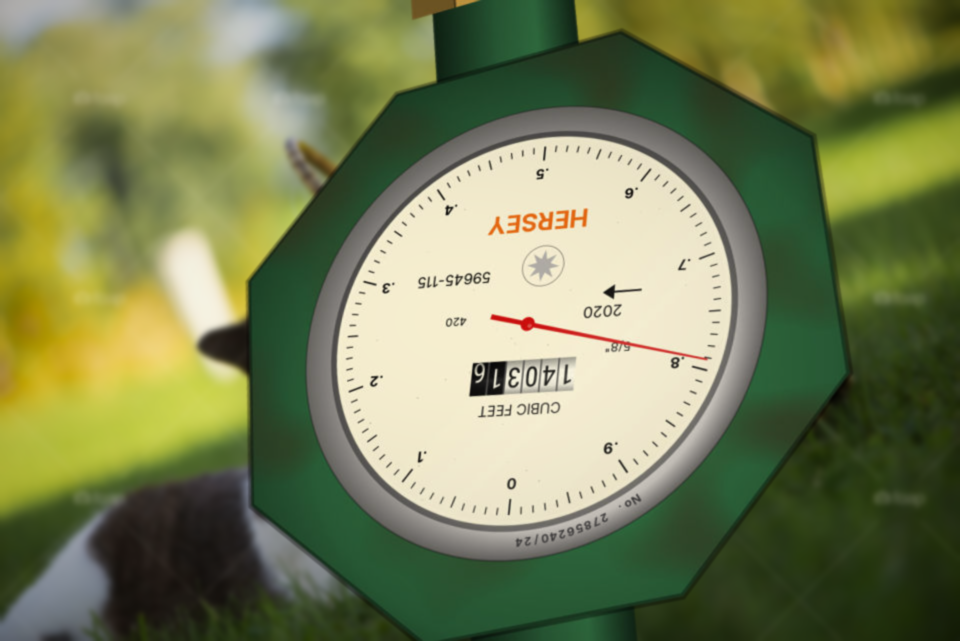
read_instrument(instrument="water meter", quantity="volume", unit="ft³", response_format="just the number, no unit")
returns 140315.79
